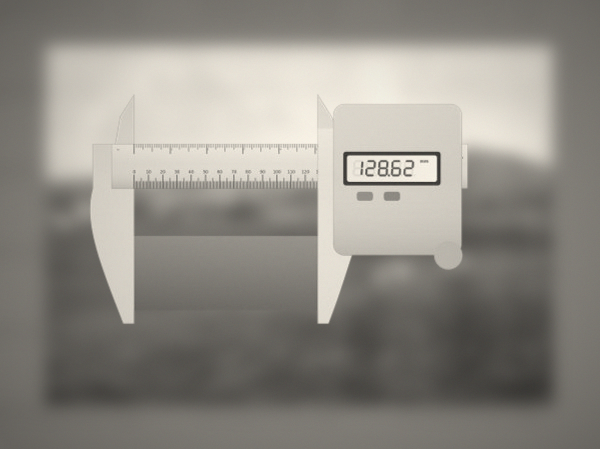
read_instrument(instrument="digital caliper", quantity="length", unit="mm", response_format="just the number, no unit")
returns 128.62
